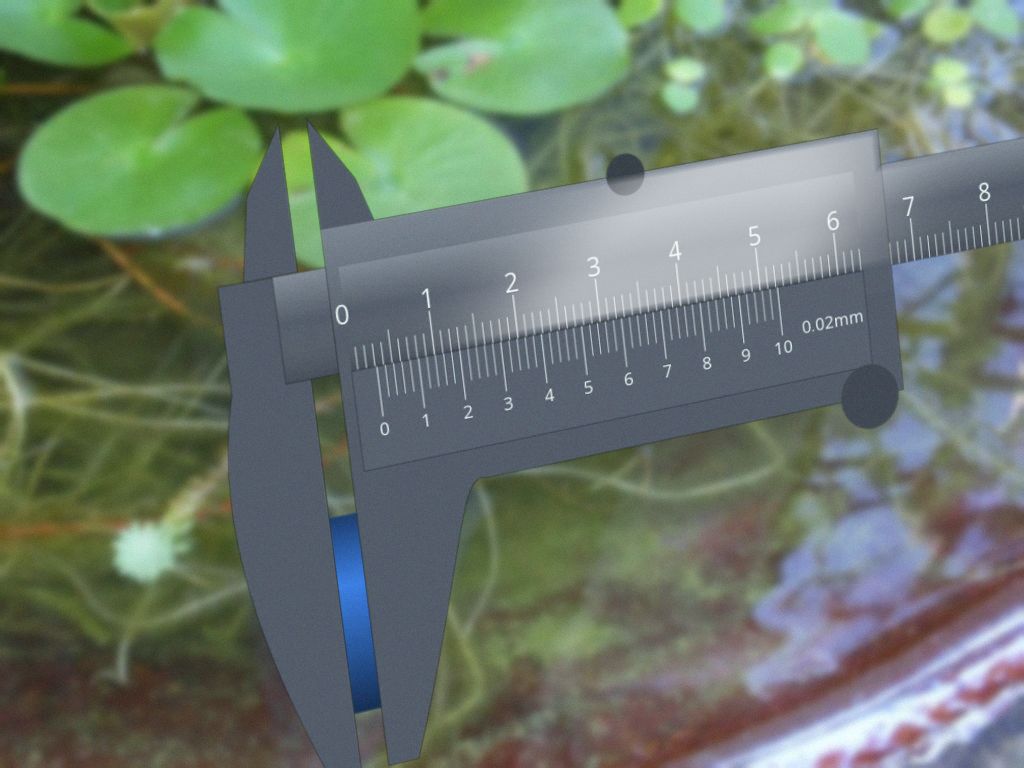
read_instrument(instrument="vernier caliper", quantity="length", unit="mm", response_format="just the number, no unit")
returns 3.2
